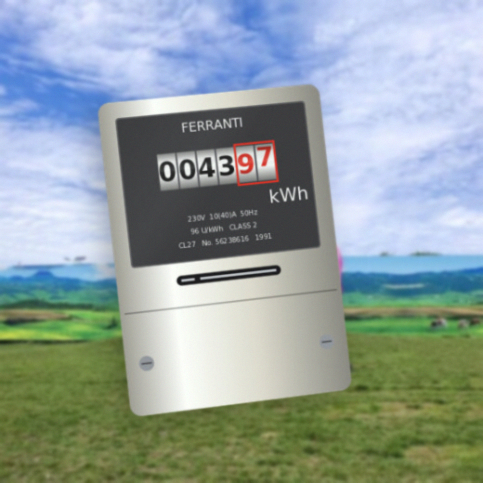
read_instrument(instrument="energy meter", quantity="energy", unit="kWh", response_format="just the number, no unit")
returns 43.97
